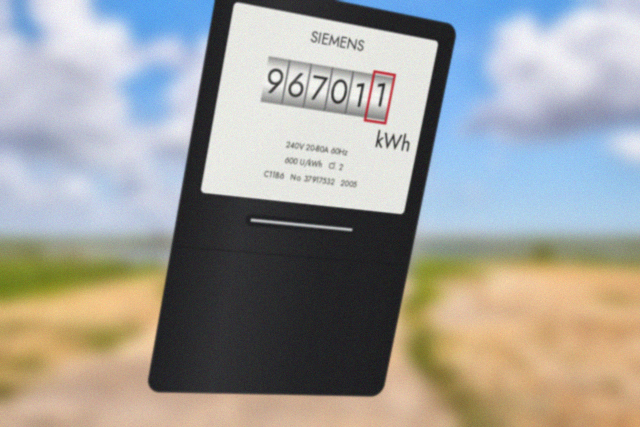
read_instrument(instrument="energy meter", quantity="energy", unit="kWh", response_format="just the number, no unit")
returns 96701.1
